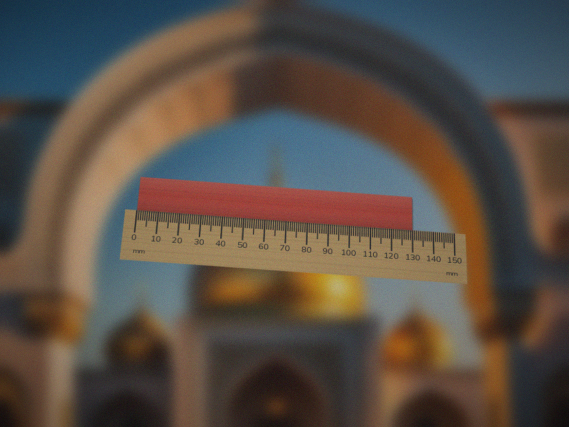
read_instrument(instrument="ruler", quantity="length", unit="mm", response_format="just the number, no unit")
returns 130
